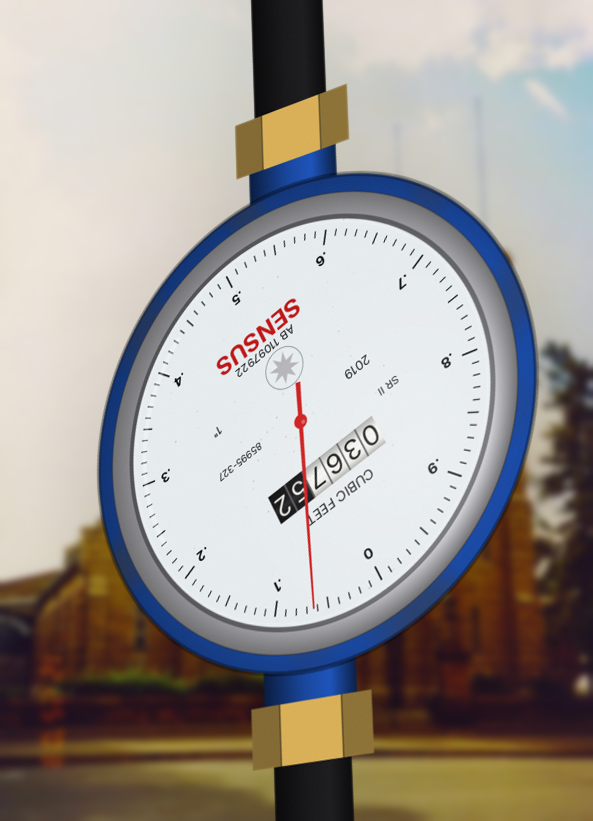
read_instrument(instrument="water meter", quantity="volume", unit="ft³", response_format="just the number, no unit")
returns 36752.06
